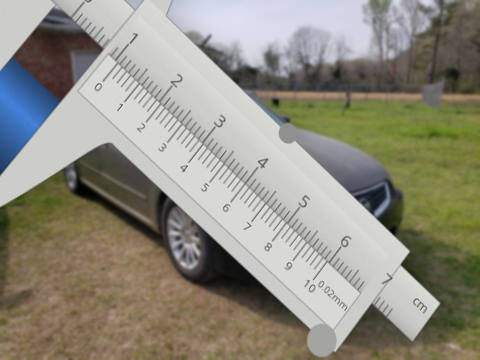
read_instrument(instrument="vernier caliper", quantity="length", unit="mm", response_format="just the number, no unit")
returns 10.6
